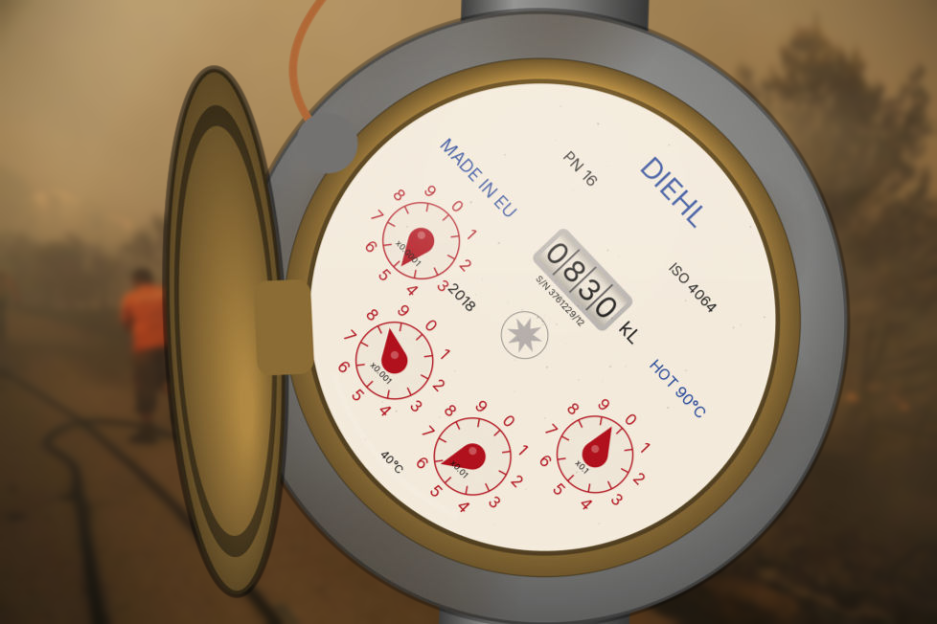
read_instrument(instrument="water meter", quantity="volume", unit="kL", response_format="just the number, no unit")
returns 829.9584
